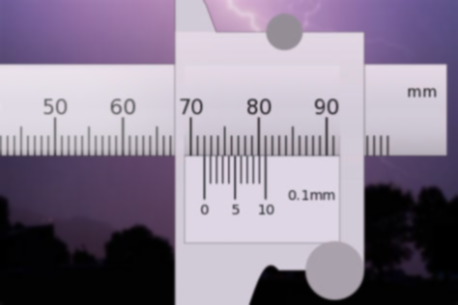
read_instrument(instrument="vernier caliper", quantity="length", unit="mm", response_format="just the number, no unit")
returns 72.0
